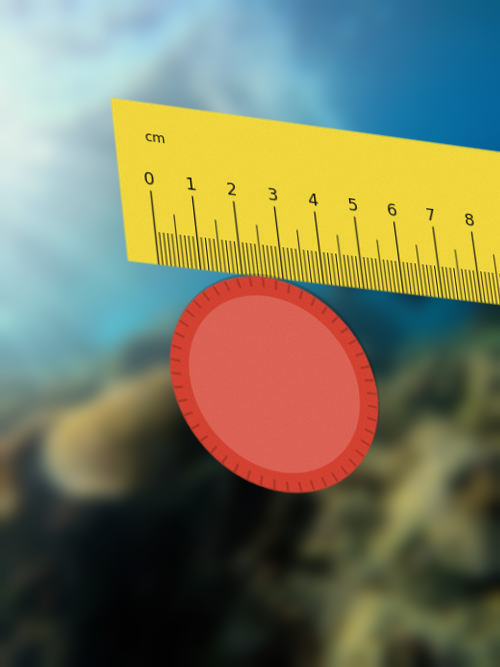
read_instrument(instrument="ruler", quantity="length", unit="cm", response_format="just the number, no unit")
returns 5
